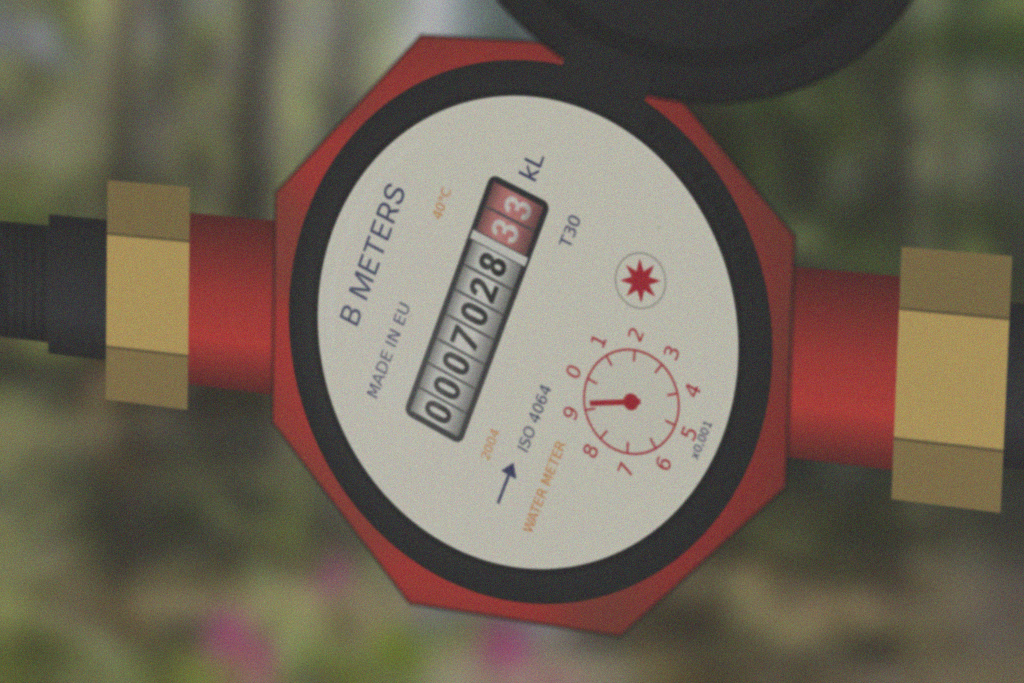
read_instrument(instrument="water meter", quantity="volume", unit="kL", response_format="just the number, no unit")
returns 7028.329
